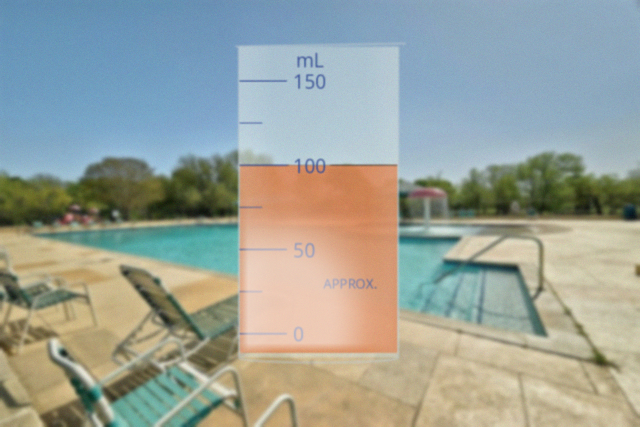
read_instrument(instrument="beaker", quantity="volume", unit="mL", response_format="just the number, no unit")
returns 100
